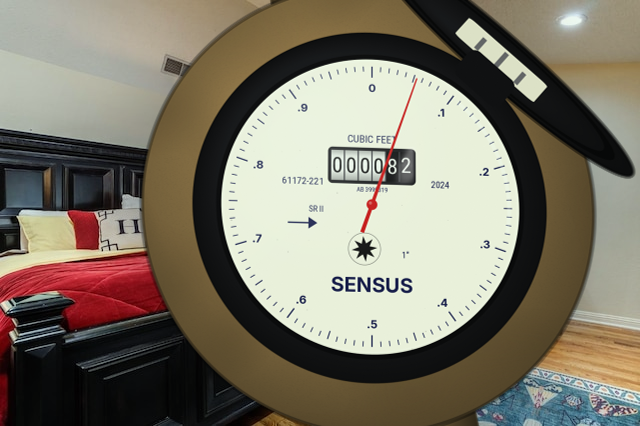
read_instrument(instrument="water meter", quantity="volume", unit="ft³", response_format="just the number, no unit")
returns 82.05
